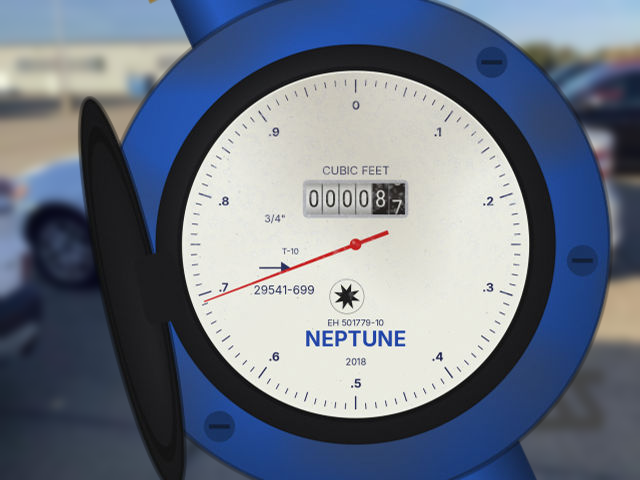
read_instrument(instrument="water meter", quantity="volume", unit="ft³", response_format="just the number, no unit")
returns 86.69
